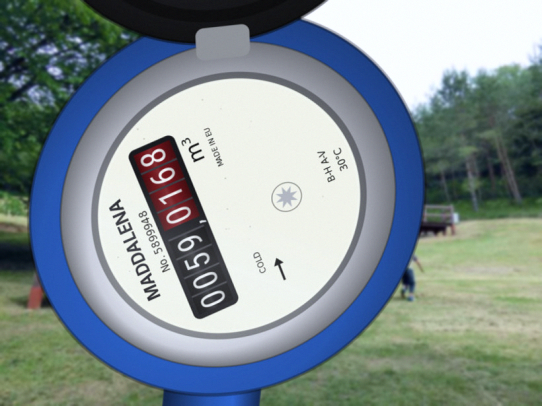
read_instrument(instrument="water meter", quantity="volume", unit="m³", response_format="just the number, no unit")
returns 59.0168
